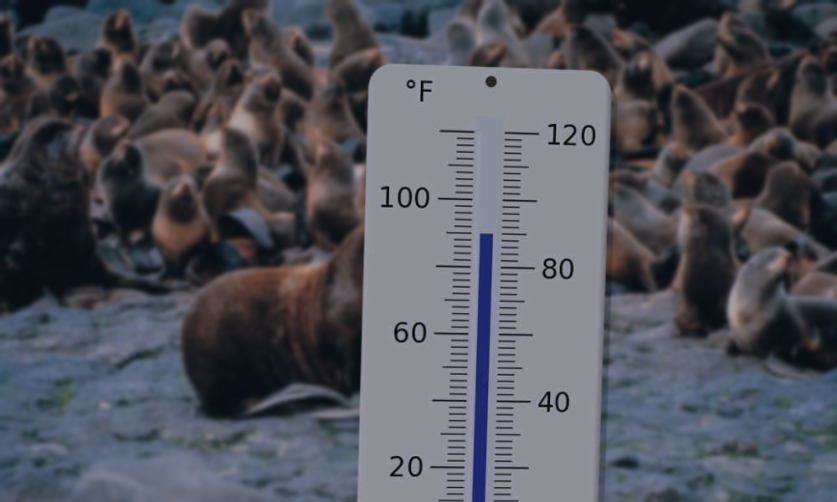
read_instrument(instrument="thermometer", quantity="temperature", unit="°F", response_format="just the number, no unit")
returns 90
